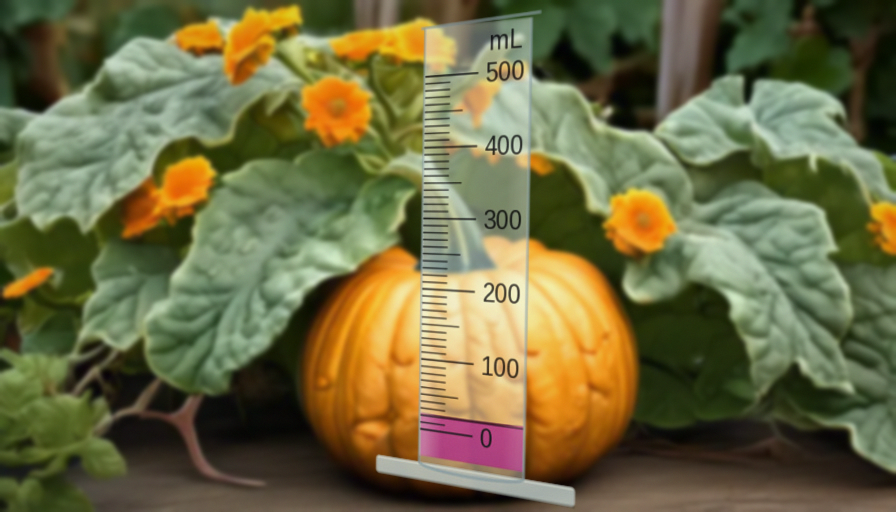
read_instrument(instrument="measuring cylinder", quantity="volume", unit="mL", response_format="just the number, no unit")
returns 20
